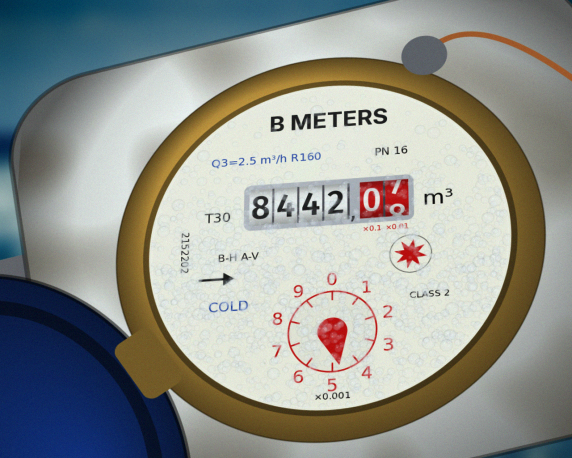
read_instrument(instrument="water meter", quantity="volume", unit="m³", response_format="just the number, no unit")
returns 8442.074
